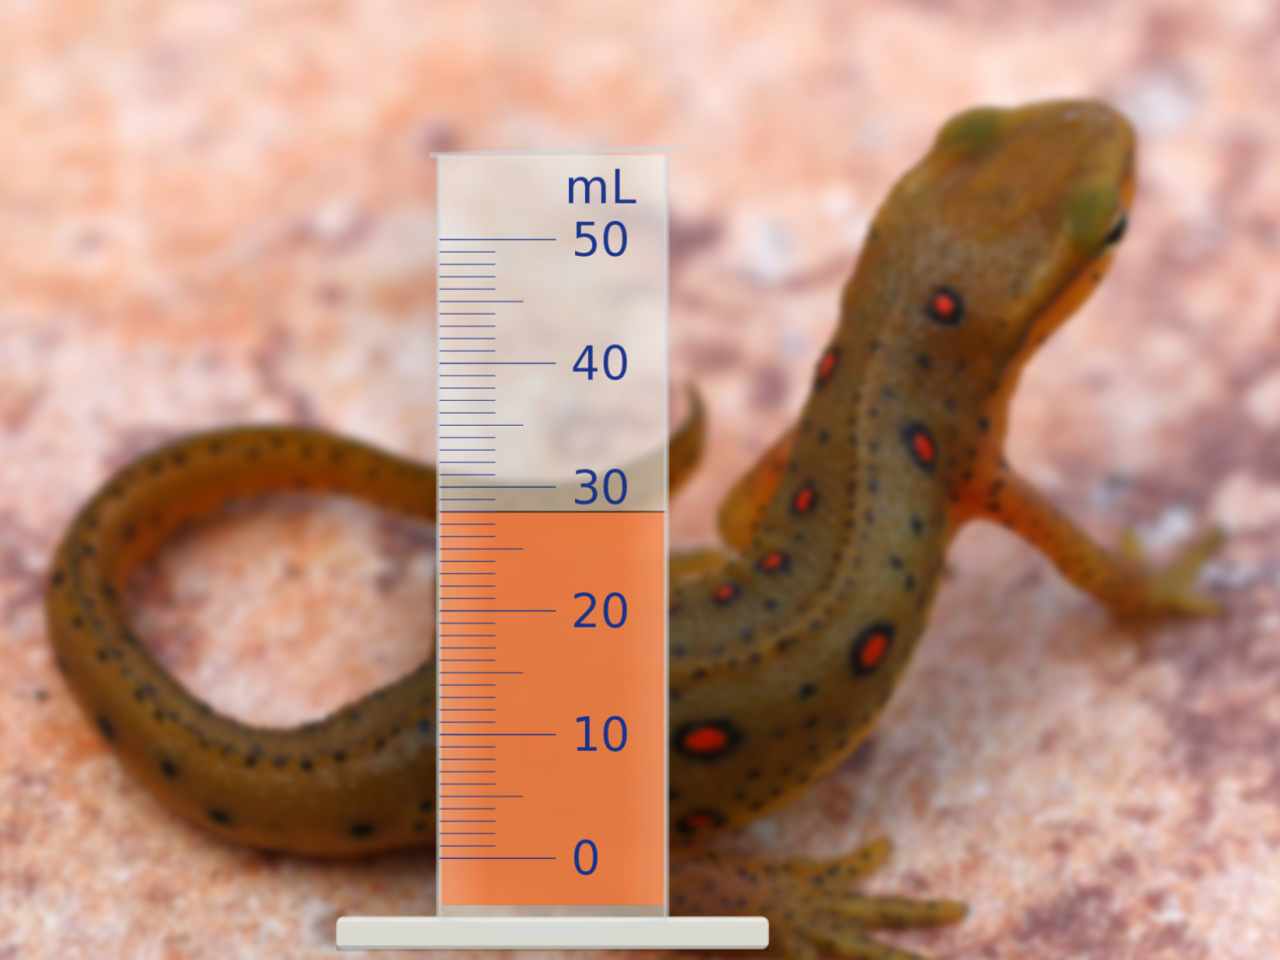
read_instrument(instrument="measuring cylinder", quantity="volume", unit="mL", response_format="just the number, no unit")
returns 28
